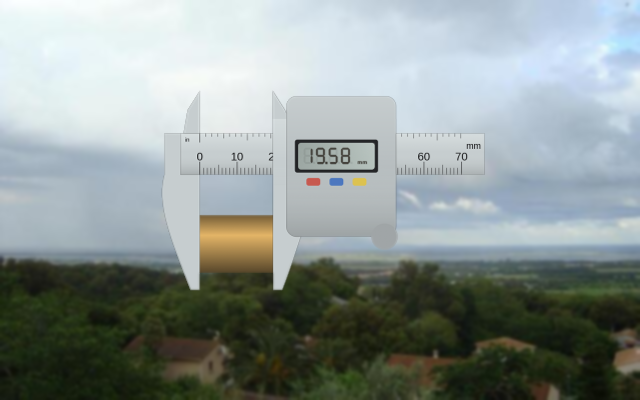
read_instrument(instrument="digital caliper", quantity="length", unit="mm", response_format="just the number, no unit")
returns 19.58
